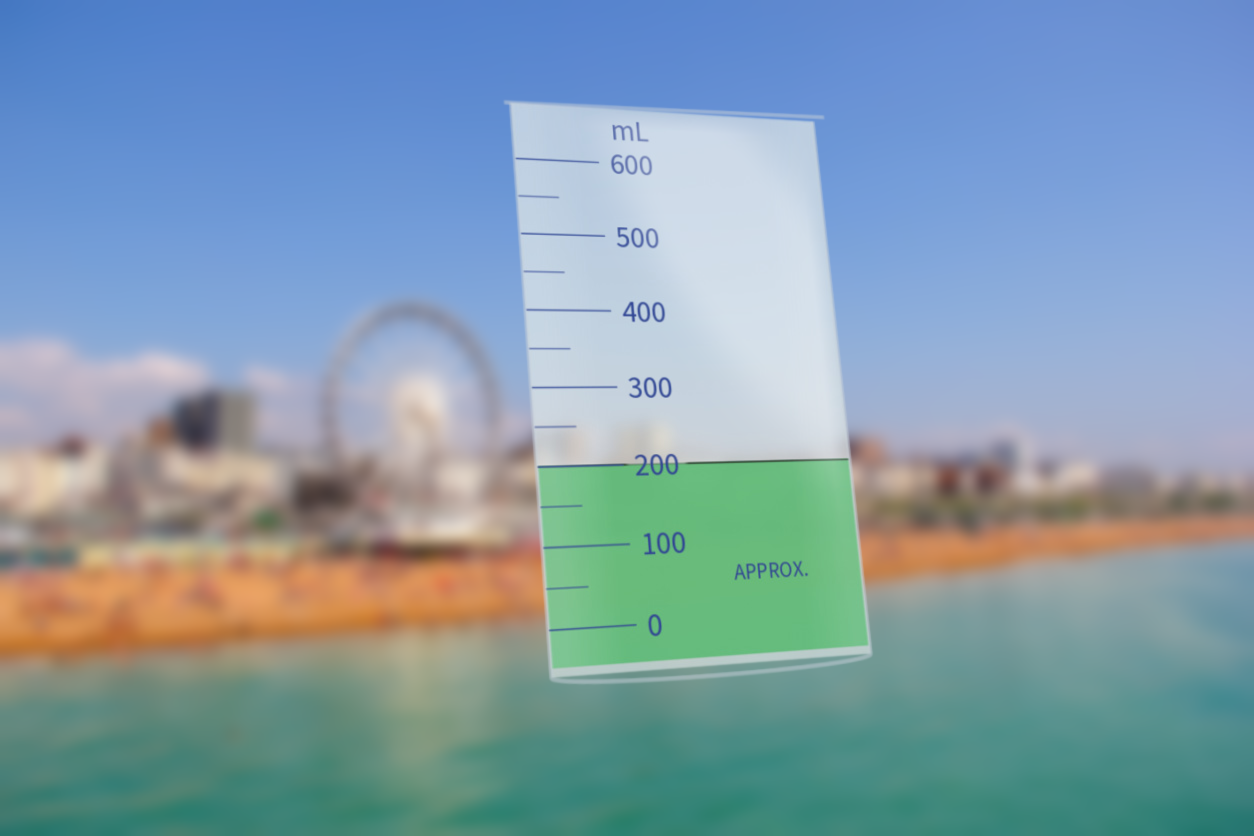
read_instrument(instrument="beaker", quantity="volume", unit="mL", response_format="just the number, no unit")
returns 200
